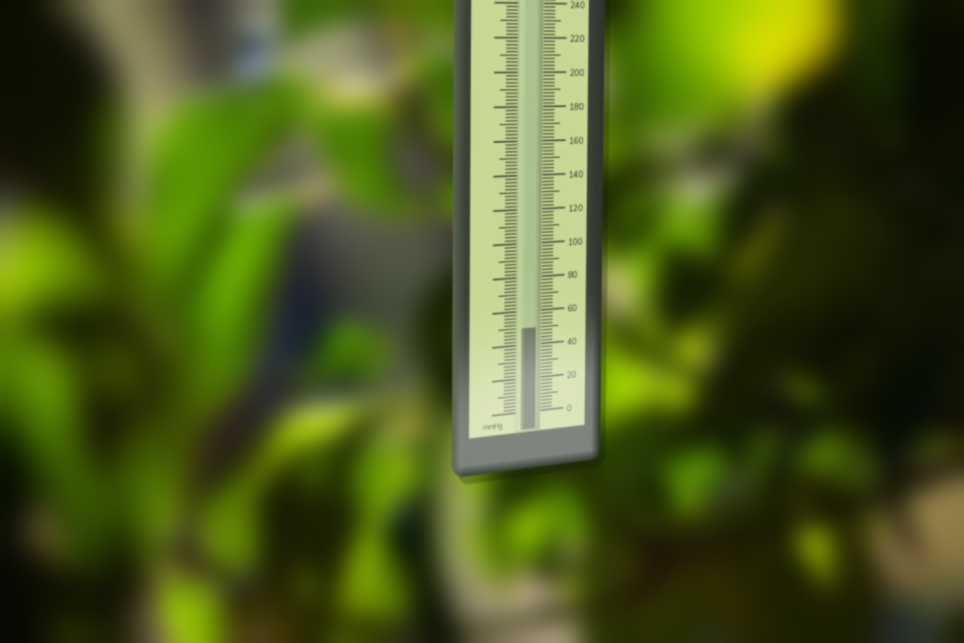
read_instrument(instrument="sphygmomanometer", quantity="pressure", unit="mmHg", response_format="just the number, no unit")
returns 50
